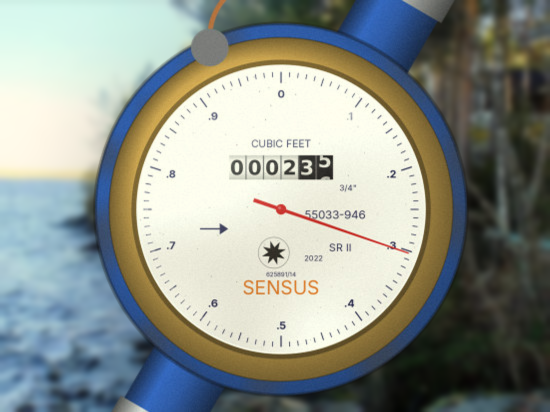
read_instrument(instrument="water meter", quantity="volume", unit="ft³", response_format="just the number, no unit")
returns 235.30
